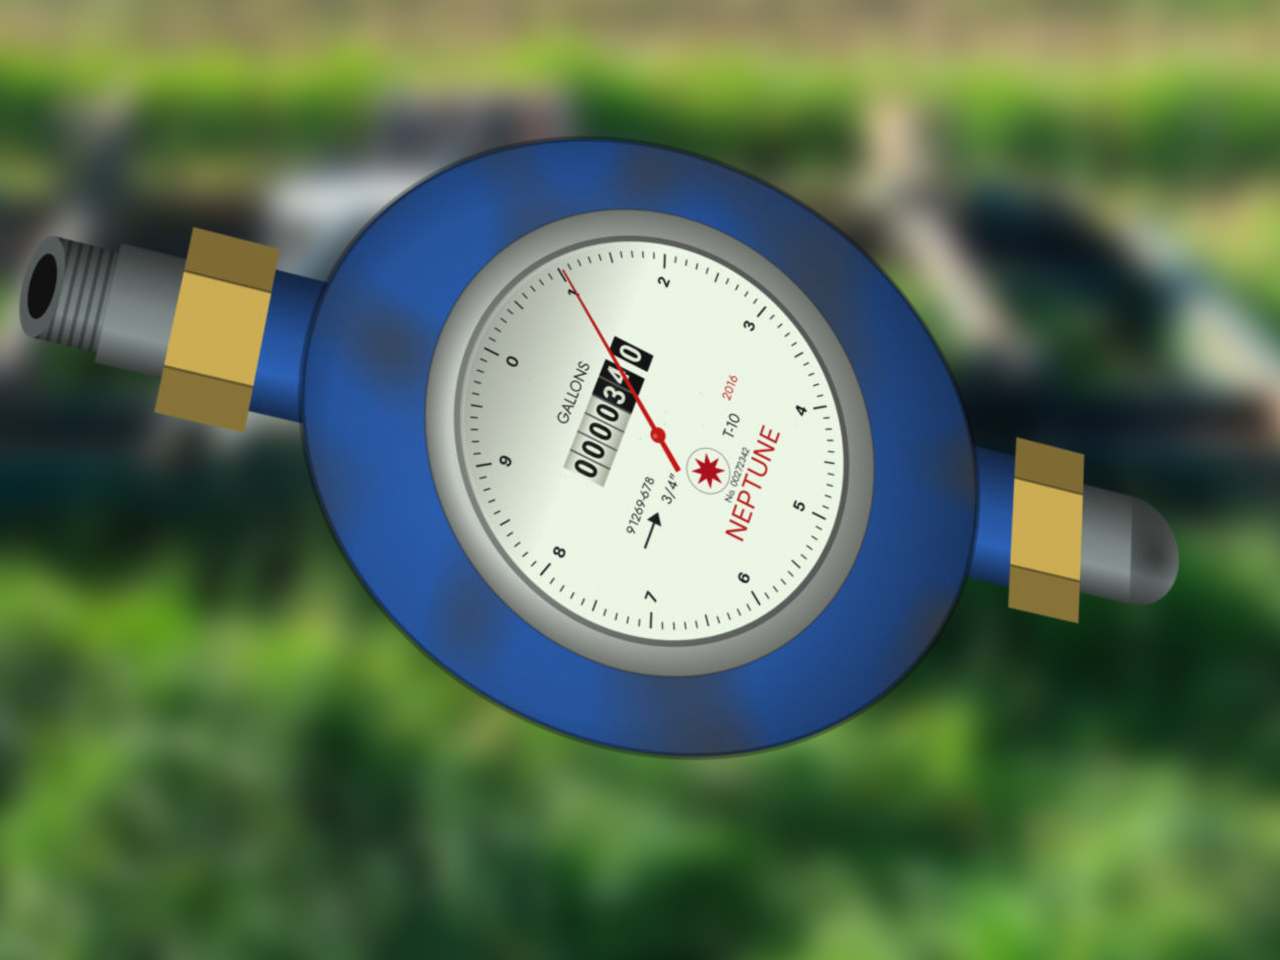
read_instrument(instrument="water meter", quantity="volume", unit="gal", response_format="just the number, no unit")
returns 341.0
